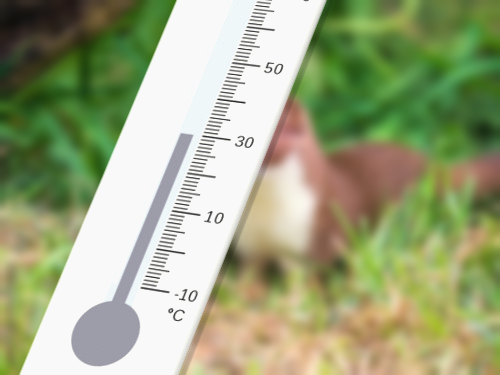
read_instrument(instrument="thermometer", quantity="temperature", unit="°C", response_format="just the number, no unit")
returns 30
